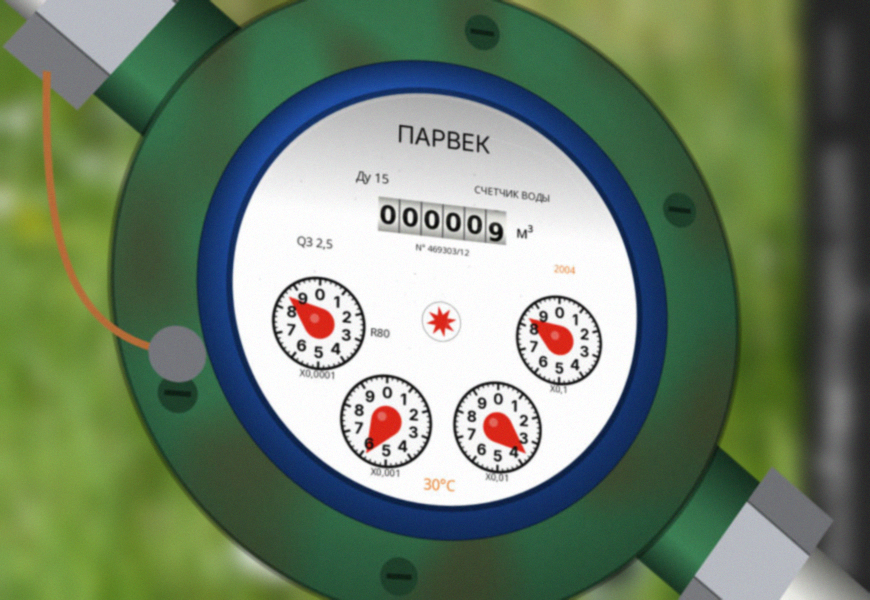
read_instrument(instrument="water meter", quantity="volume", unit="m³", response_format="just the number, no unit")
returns 8.8358
